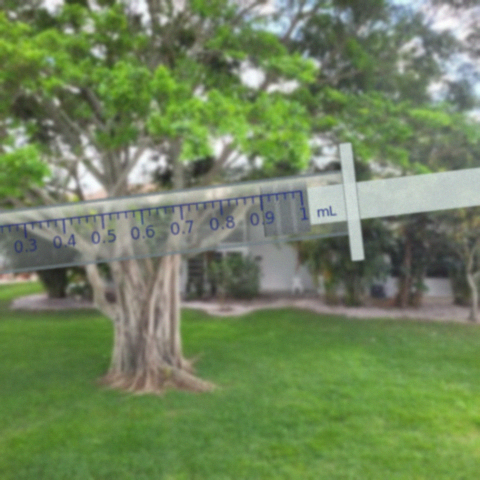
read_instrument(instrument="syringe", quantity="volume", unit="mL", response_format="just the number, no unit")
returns 0.9
